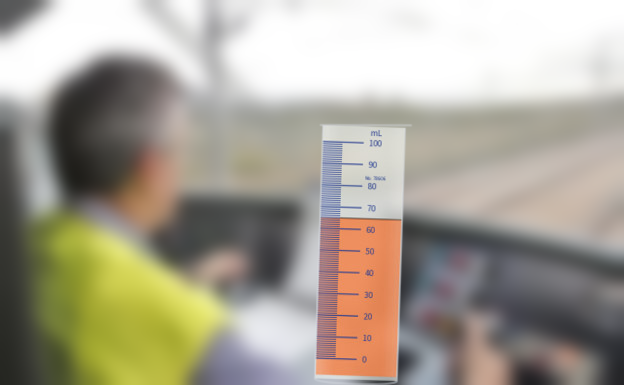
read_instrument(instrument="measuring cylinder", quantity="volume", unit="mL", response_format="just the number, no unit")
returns 65
